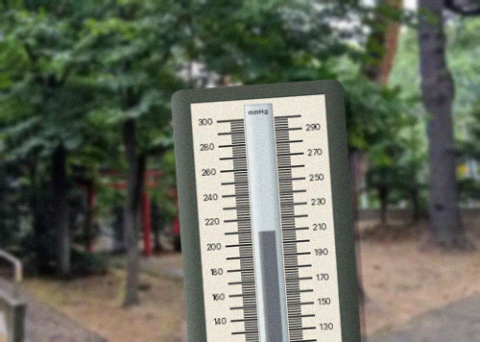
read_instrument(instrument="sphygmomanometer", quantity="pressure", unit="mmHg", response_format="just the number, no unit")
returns 210
